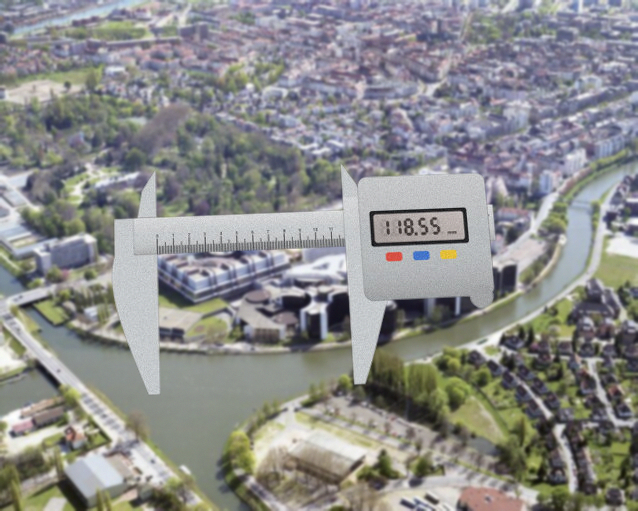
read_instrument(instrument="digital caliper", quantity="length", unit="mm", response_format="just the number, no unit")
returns 118.55
